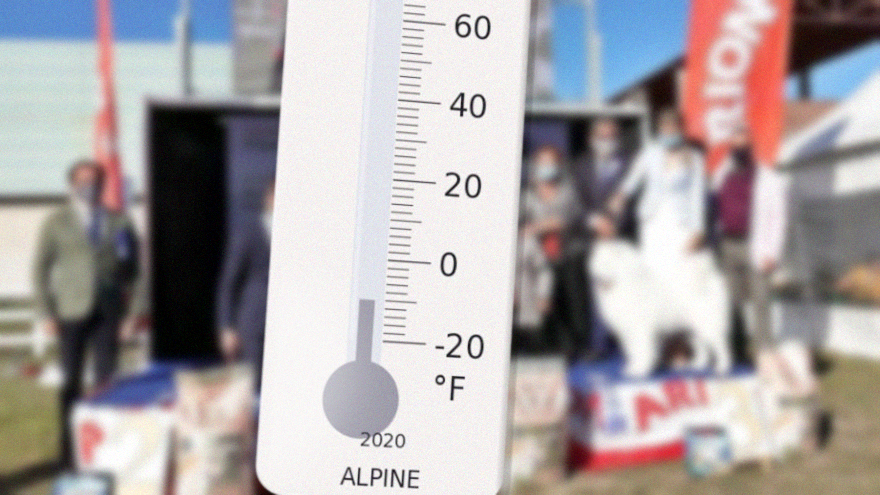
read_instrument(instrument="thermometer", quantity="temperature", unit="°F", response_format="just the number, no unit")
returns -10
